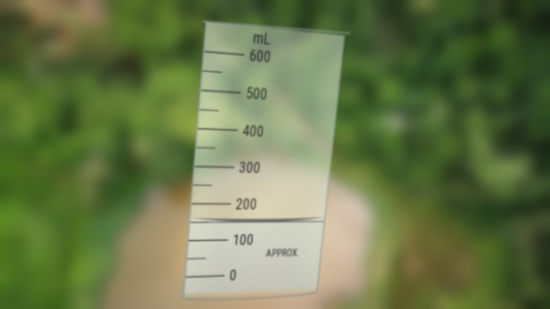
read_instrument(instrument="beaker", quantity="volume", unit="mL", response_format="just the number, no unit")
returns 150
